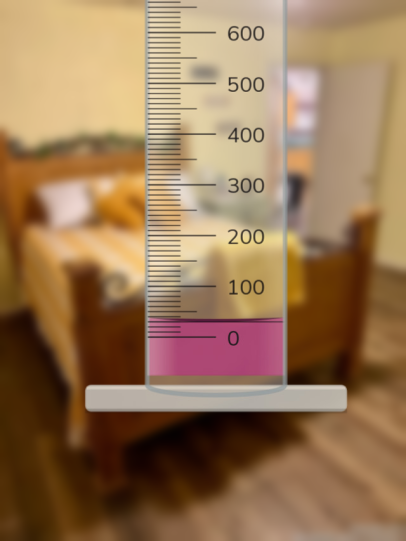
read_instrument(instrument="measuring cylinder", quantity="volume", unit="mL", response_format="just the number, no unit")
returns 30
